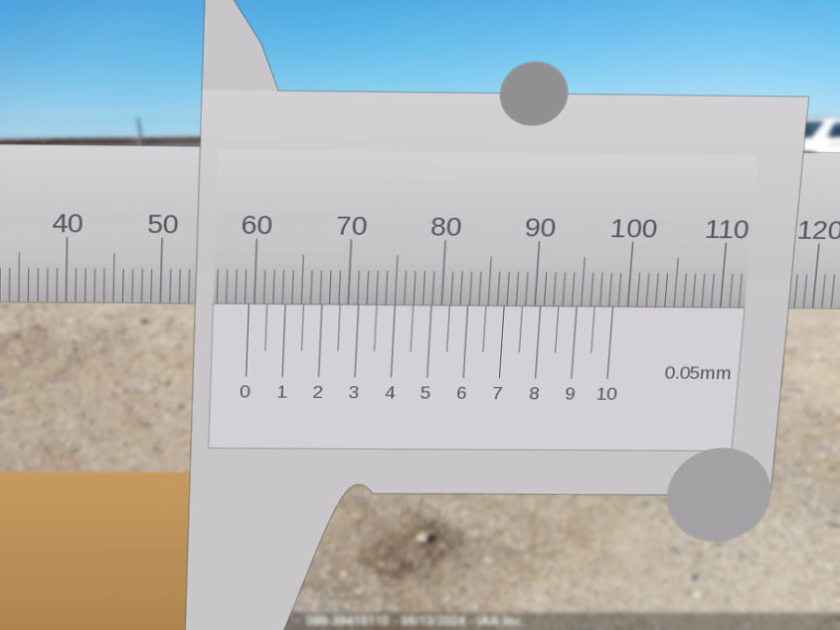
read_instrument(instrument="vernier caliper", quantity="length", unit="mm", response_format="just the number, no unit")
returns 59.4
